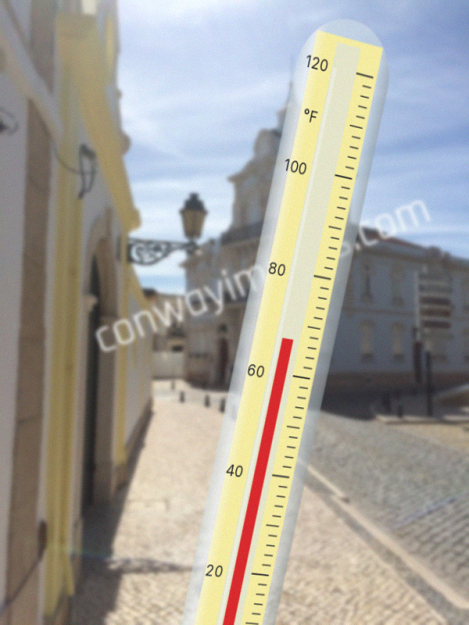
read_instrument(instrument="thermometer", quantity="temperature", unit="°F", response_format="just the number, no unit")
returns 67
